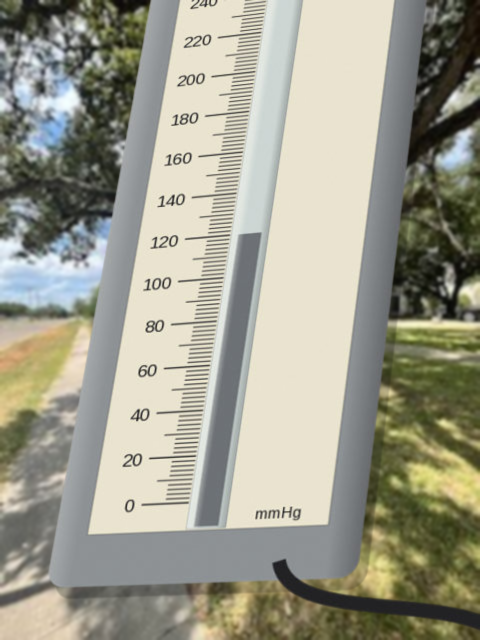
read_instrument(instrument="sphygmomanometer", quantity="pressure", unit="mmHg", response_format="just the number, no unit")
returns 120
